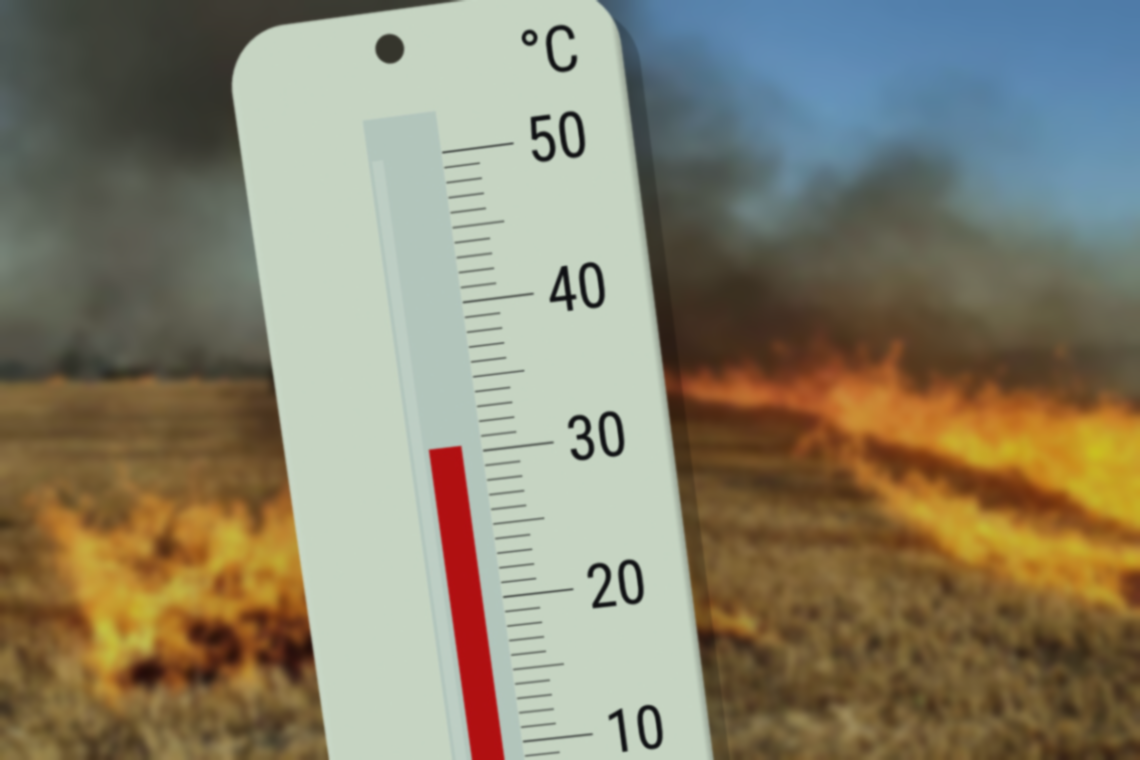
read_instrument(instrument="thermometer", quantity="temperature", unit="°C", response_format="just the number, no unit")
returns 30.5
